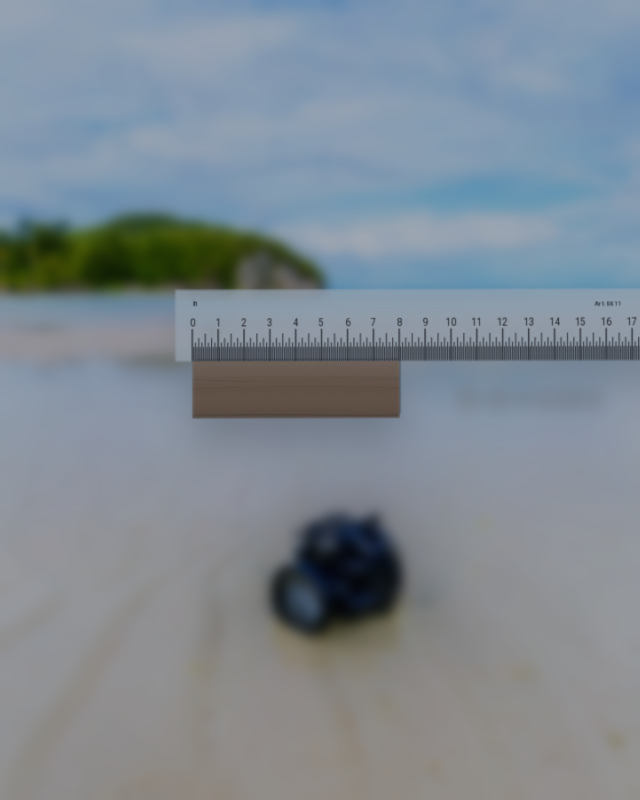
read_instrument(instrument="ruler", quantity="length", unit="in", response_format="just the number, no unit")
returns 8
